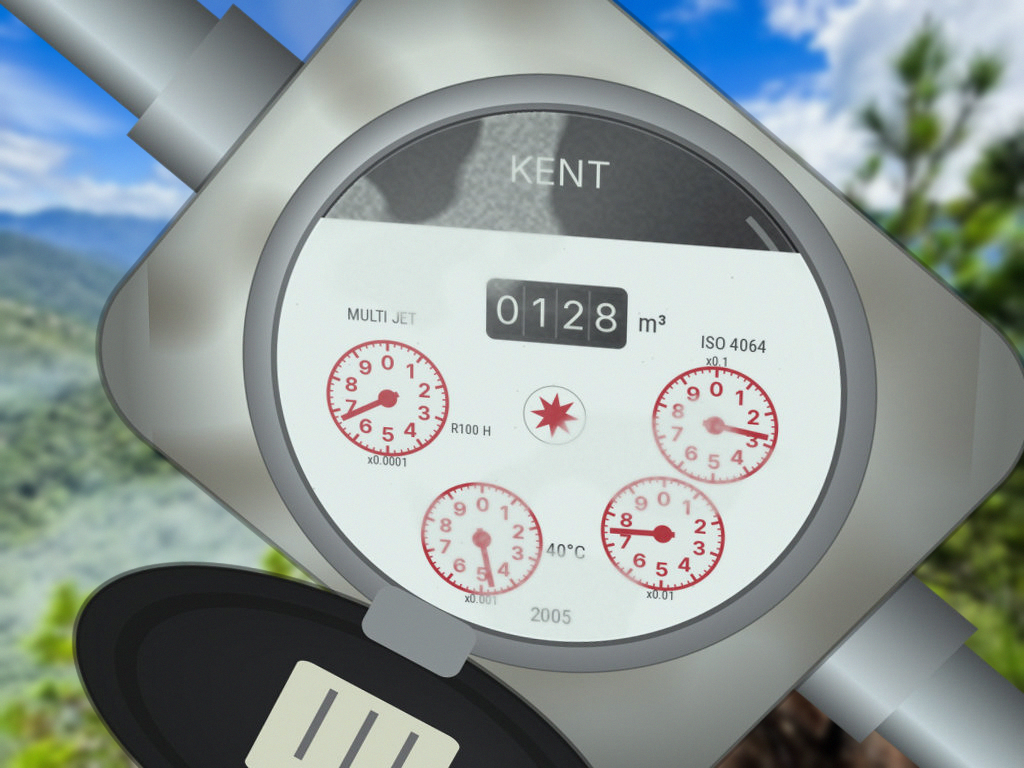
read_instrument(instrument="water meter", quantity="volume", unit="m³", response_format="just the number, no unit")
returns 128.2746
